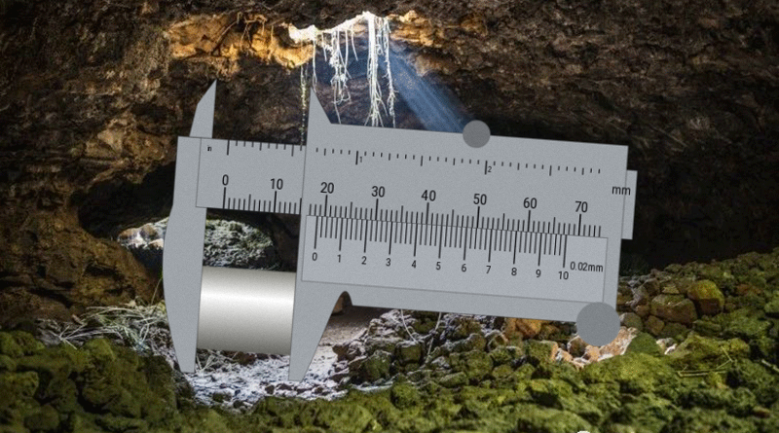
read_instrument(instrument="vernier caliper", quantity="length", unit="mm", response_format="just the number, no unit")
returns 18.5
